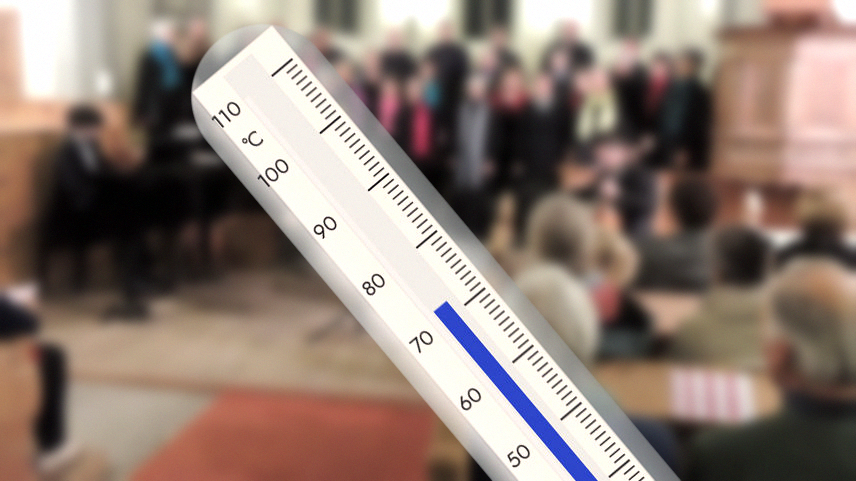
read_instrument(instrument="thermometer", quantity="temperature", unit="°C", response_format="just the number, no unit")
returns 72
